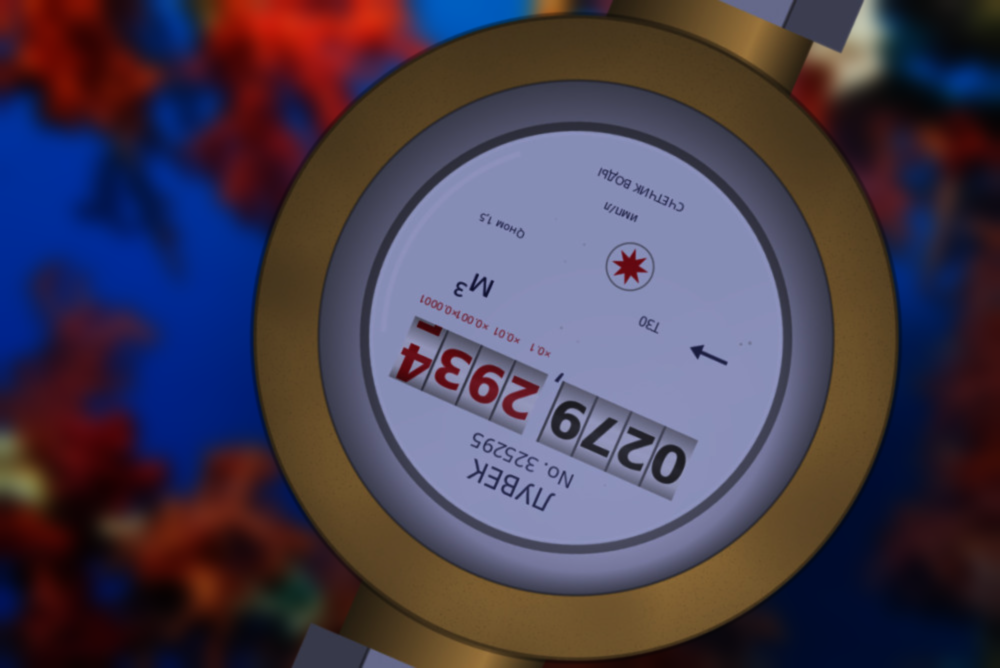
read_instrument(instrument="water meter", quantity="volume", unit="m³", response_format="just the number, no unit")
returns 279.2934
